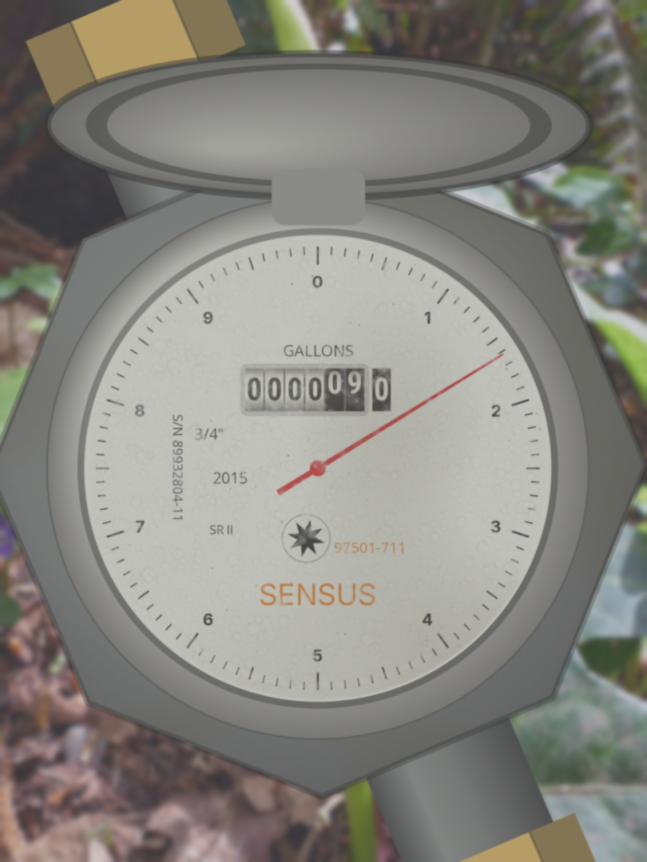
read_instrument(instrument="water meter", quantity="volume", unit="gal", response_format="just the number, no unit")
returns 91.6
